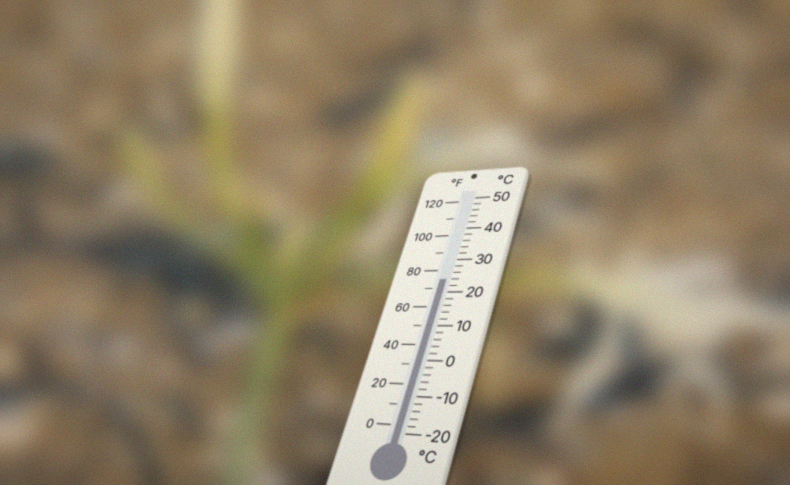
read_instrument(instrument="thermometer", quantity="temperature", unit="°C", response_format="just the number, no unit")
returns 24
